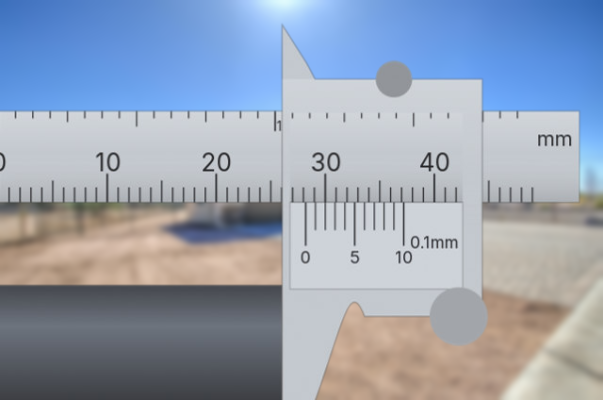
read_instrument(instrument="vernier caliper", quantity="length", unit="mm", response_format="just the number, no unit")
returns 28.2
